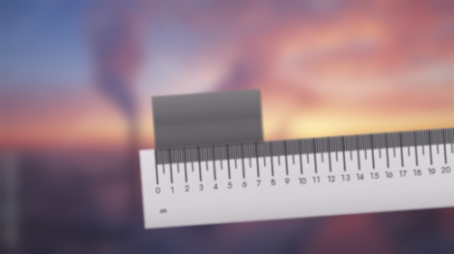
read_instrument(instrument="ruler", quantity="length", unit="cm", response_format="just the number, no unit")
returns 7.5
